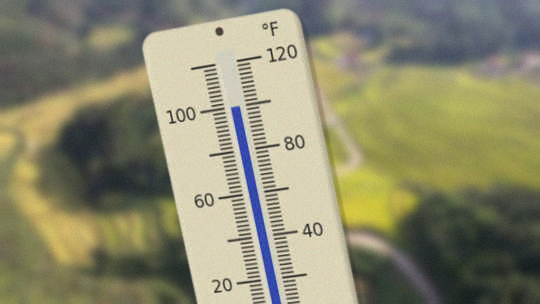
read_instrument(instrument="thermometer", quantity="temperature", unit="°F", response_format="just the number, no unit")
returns 100
